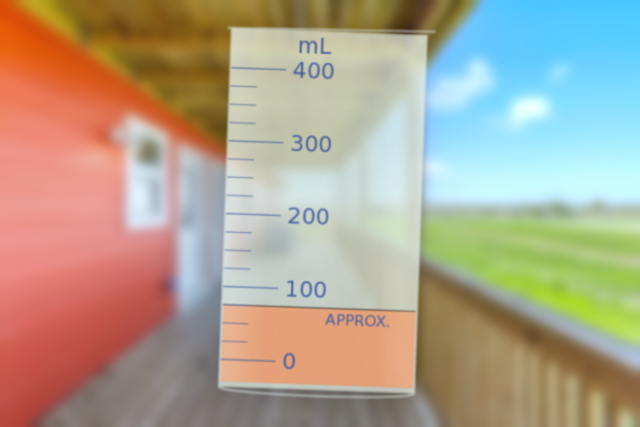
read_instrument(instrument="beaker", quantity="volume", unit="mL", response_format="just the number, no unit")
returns 75
